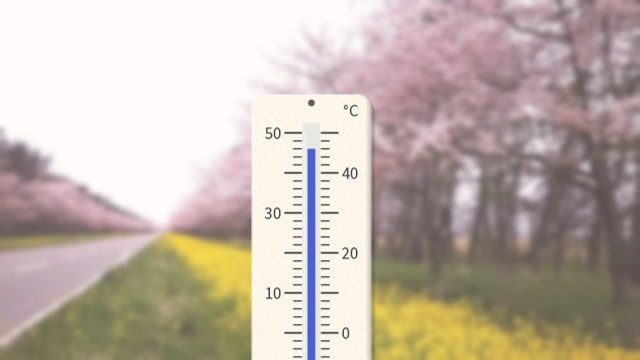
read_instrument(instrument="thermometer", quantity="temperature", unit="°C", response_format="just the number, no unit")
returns 46
